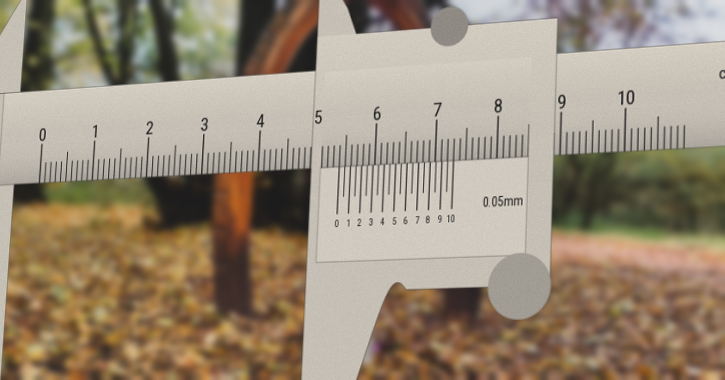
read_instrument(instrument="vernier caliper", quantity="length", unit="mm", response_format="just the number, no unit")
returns 54.0
